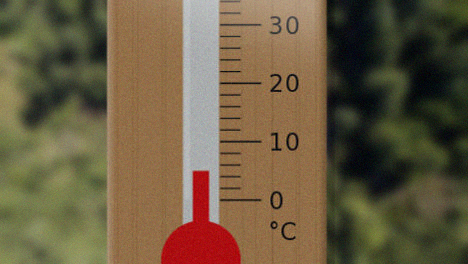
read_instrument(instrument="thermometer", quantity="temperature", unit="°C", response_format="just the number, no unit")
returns 5
